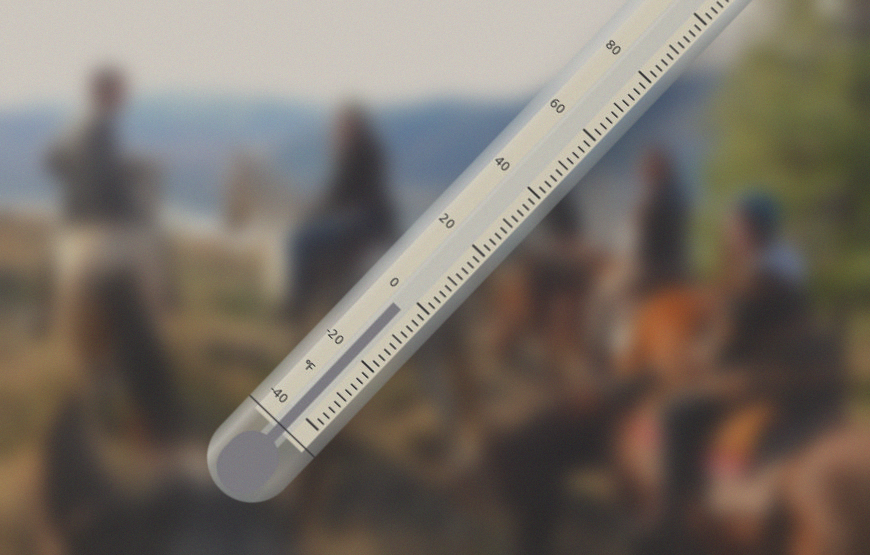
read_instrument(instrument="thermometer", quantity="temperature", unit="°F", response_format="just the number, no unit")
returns -4
